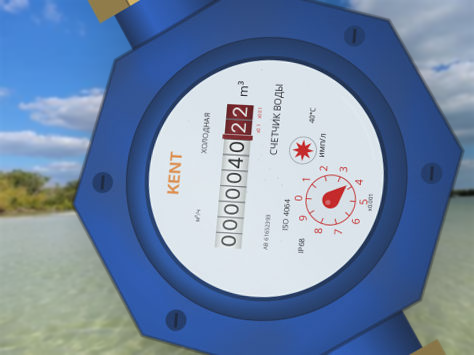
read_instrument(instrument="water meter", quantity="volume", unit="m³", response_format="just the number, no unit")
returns 40.223
